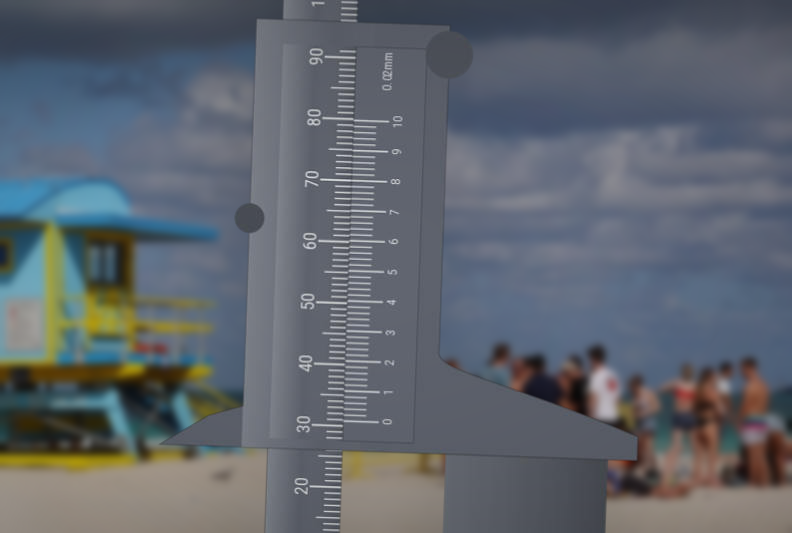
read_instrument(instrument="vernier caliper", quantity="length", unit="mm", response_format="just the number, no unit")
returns 30.8
